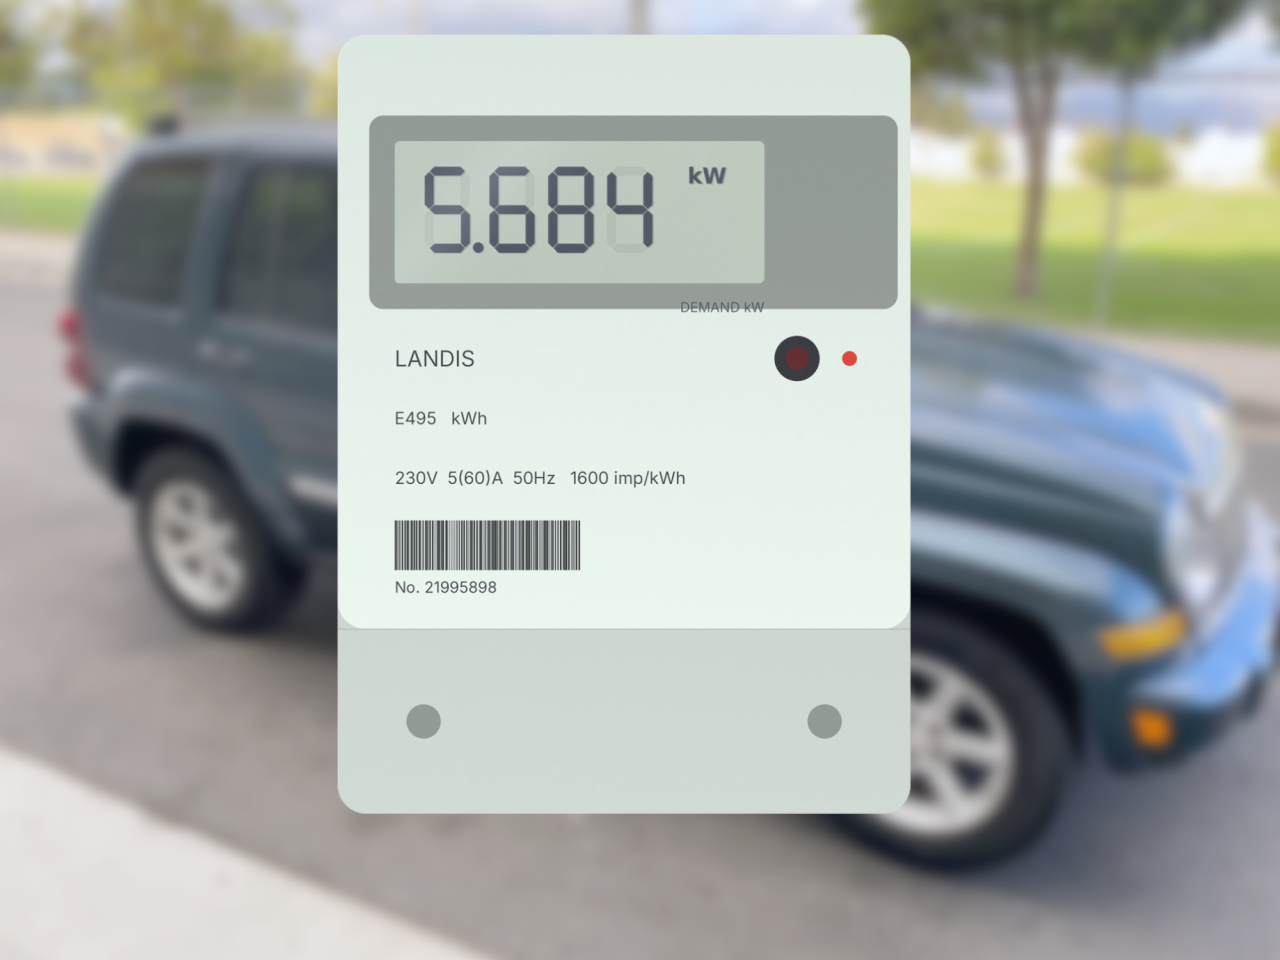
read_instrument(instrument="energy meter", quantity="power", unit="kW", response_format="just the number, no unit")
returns 5.684
